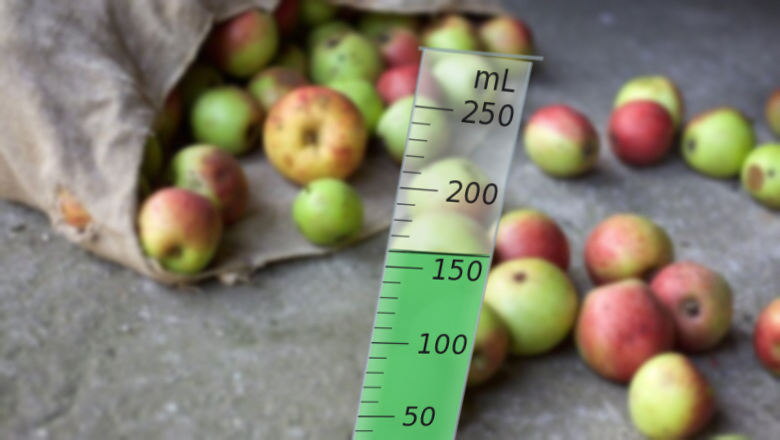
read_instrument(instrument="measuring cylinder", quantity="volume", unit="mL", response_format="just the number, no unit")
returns 160
